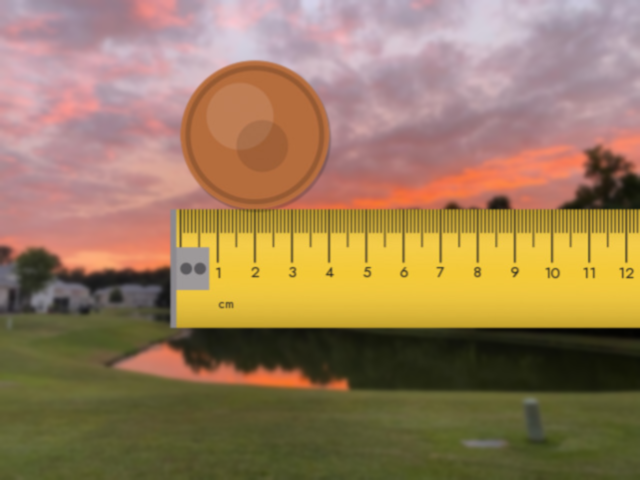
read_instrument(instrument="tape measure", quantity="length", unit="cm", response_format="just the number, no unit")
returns 4
